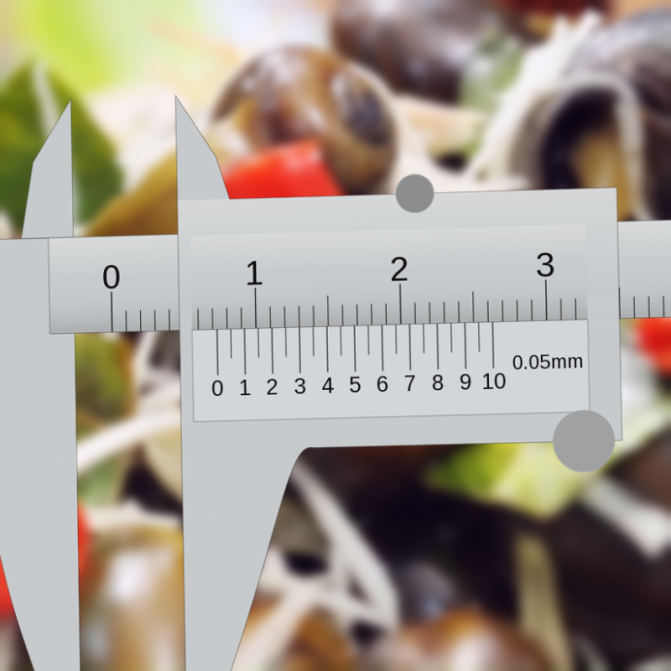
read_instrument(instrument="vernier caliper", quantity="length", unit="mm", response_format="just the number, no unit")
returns 7.3
